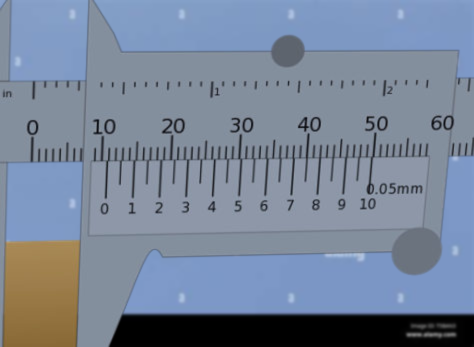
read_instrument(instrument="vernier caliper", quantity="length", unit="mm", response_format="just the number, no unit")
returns 10.8
